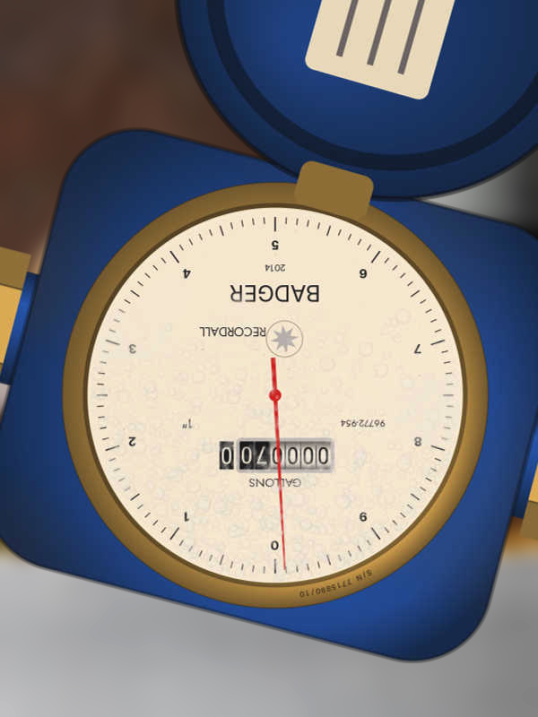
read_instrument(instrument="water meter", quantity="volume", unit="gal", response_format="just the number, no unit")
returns 699.9
